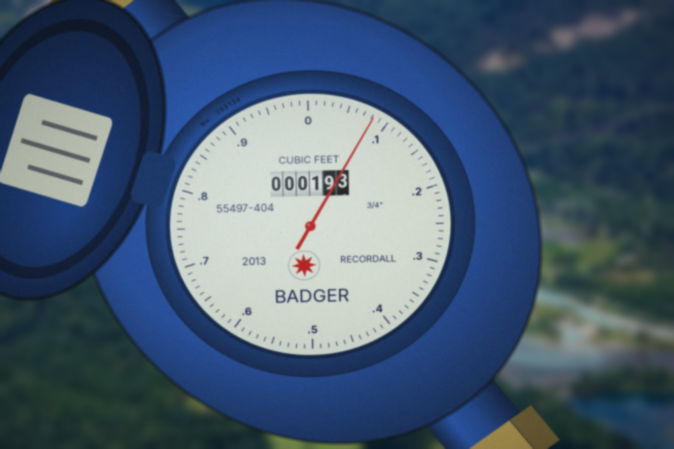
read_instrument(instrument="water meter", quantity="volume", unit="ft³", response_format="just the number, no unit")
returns 193.08
